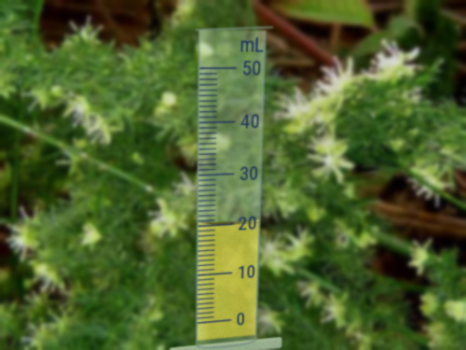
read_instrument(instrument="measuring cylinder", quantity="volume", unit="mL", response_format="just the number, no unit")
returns 20
